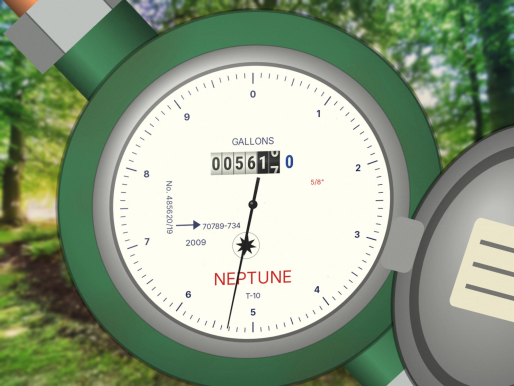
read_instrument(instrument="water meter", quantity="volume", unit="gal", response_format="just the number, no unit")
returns 56165.3
